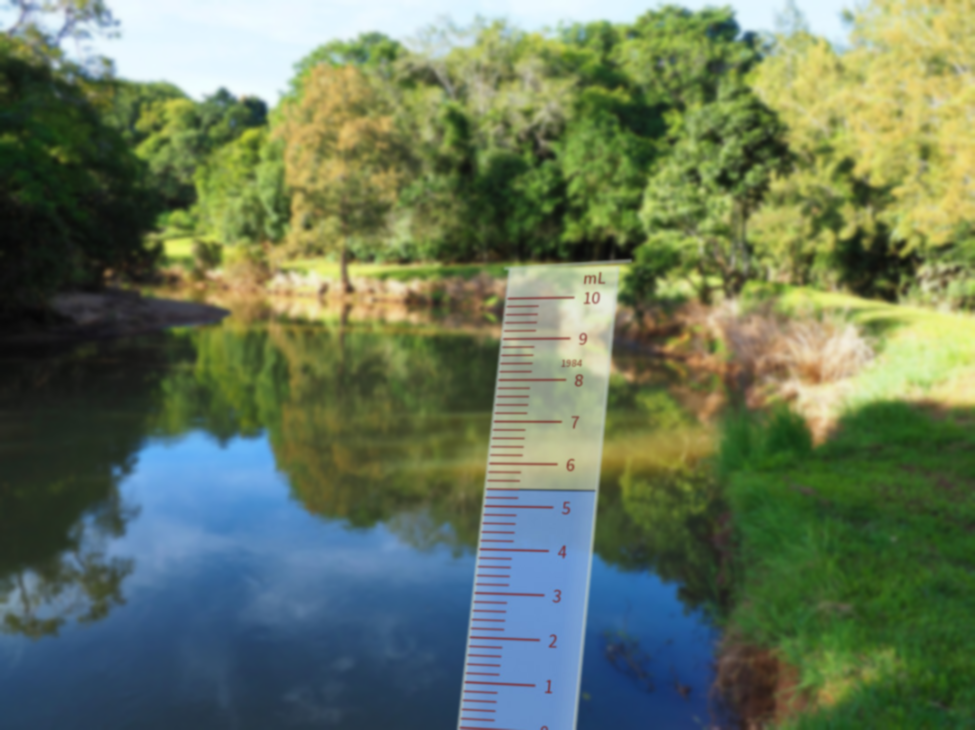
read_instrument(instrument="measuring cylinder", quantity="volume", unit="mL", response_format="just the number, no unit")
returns 5.4
